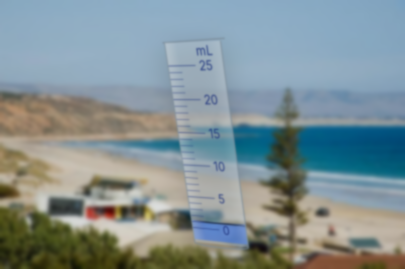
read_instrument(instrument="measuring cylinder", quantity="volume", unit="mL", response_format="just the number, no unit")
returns 1
